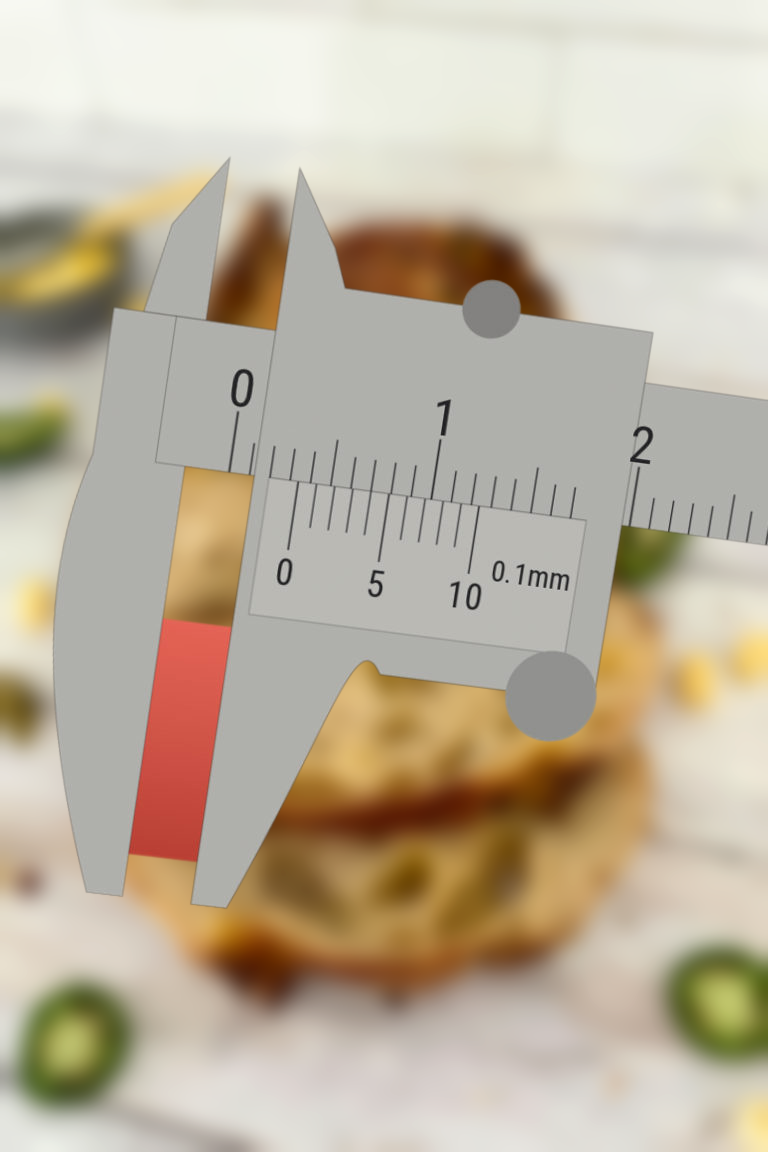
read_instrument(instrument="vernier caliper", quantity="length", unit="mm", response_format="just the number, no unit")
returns 3.4
